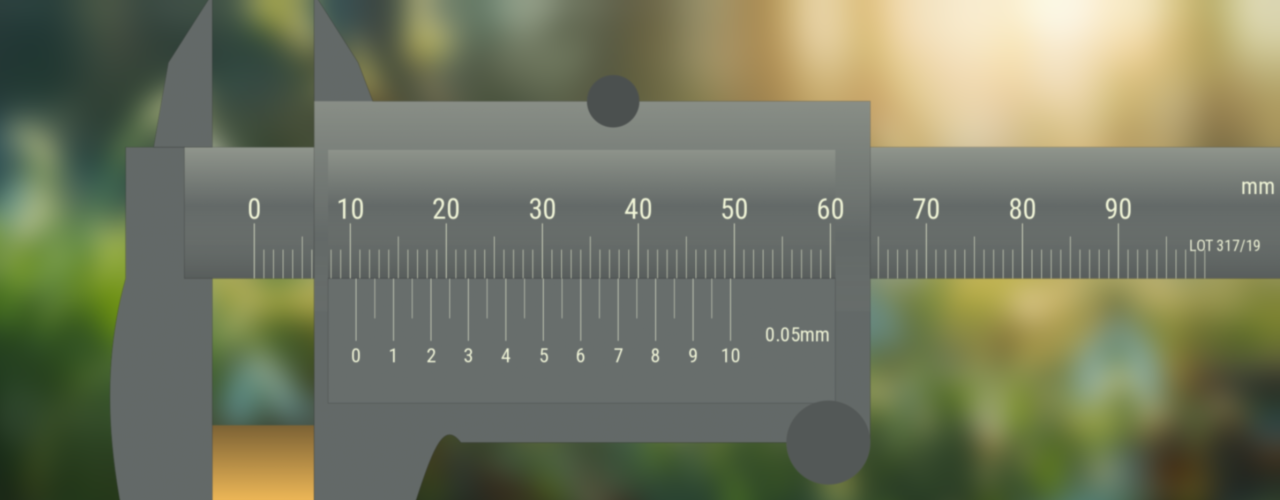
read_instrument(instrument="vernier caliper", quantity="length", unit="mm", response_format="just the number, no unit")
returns 10.6
